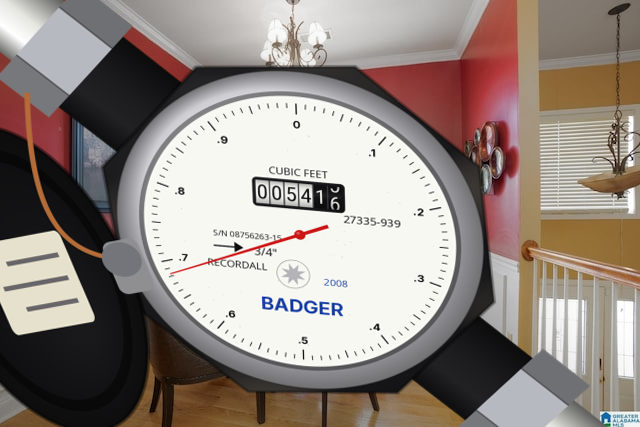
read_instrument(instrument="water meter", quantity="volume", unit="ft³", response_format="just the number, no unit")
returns 5415.68
